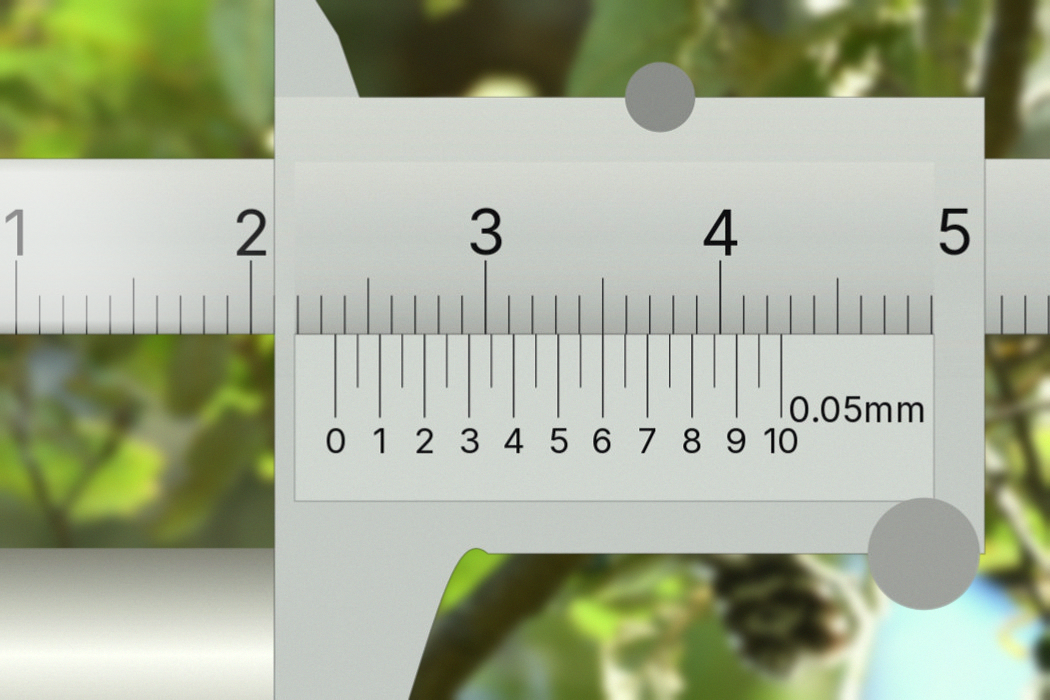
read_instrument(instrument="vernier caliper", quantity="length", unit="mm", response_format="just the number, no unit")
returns 23.6
